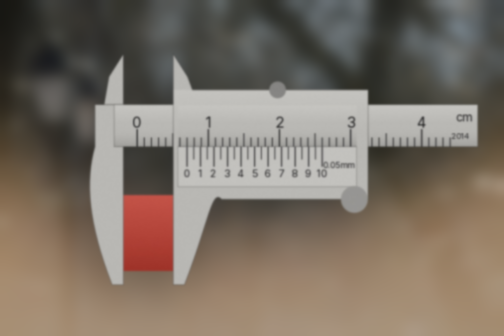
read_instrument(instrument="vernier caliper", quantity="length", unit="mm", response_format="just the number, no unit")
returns 7.0
